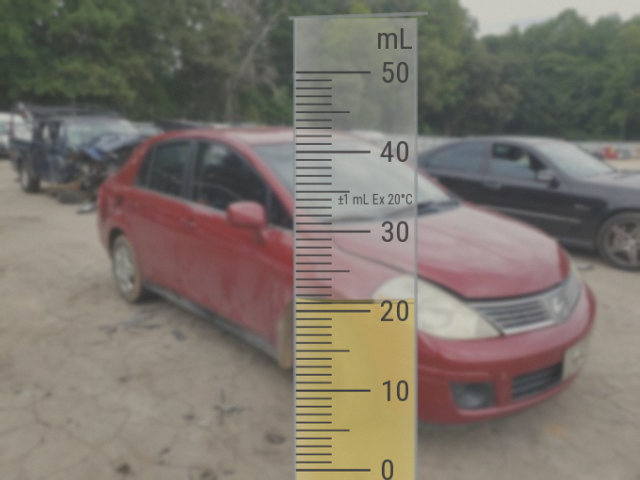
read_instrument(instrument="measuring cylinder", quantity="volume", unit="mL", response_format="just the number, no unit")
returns 21
